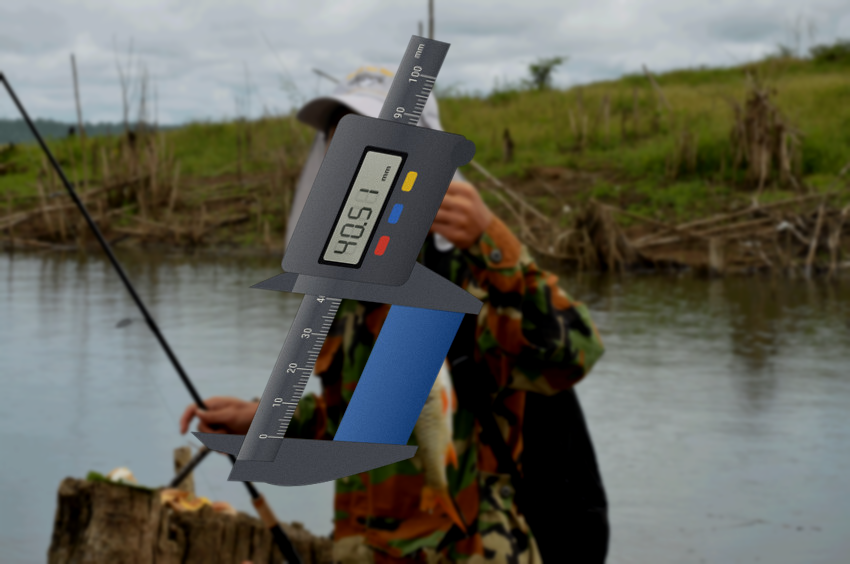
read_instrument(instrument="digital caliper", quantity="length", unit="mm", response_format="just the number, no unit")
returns 40.51
